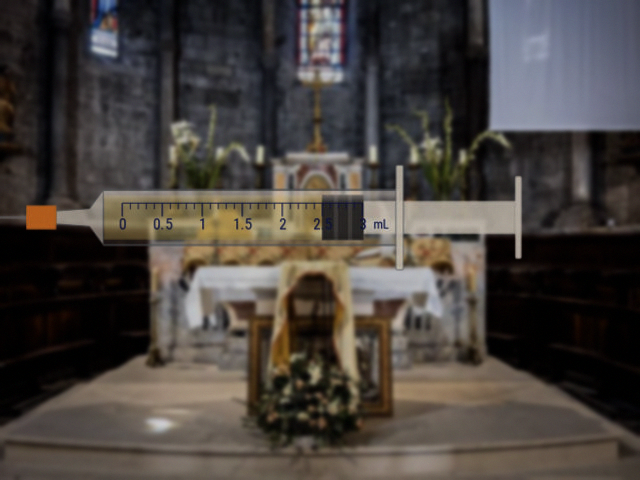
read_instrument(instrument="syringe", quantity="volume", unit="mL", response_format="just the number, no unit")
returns 2.5
